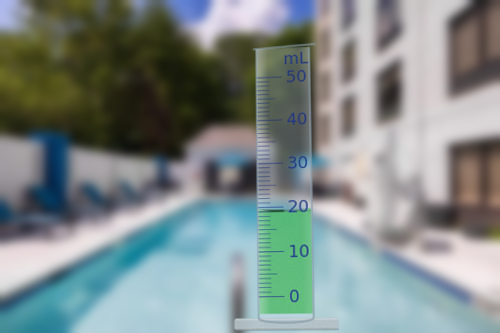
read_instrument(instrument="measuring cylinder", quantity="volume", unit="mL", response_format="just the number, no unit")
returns 19
